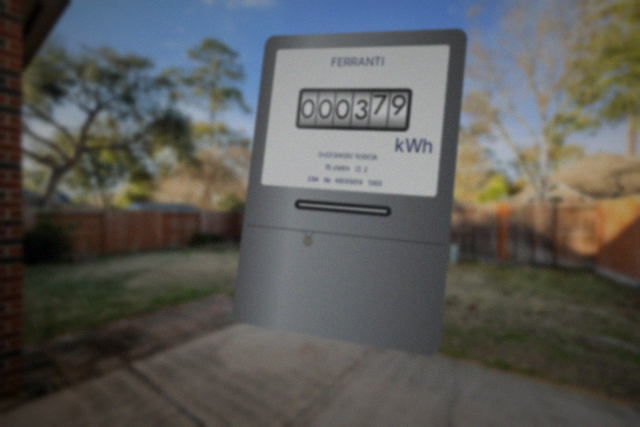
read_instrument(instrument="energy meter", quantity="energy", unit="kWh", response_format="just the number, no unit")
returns 379
